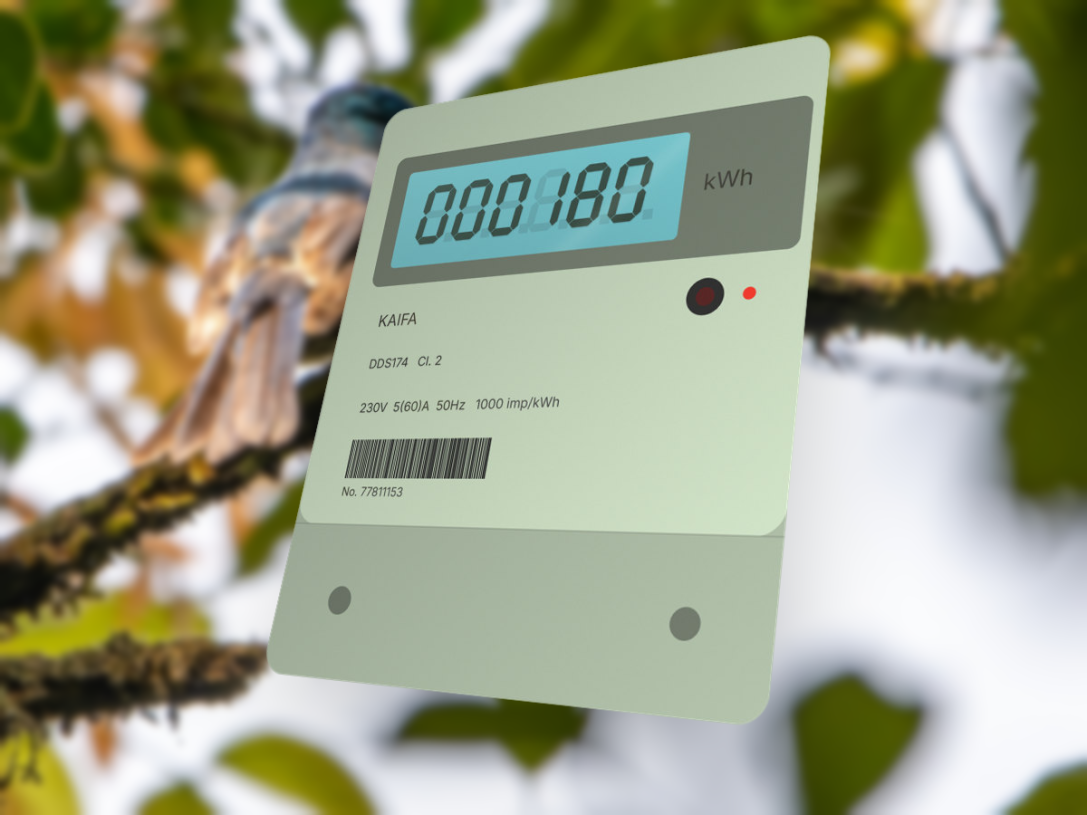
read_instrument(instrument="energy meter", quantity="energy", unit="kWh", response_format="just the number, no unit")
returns 180
